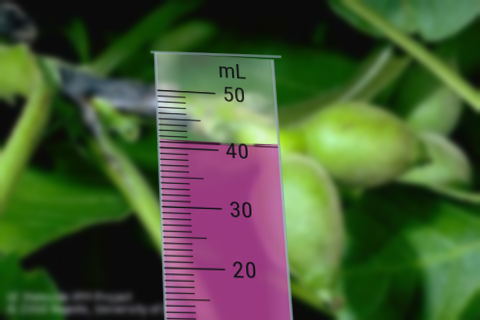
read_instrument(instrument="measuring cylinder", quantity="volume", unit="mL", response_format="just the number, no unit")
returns 41
